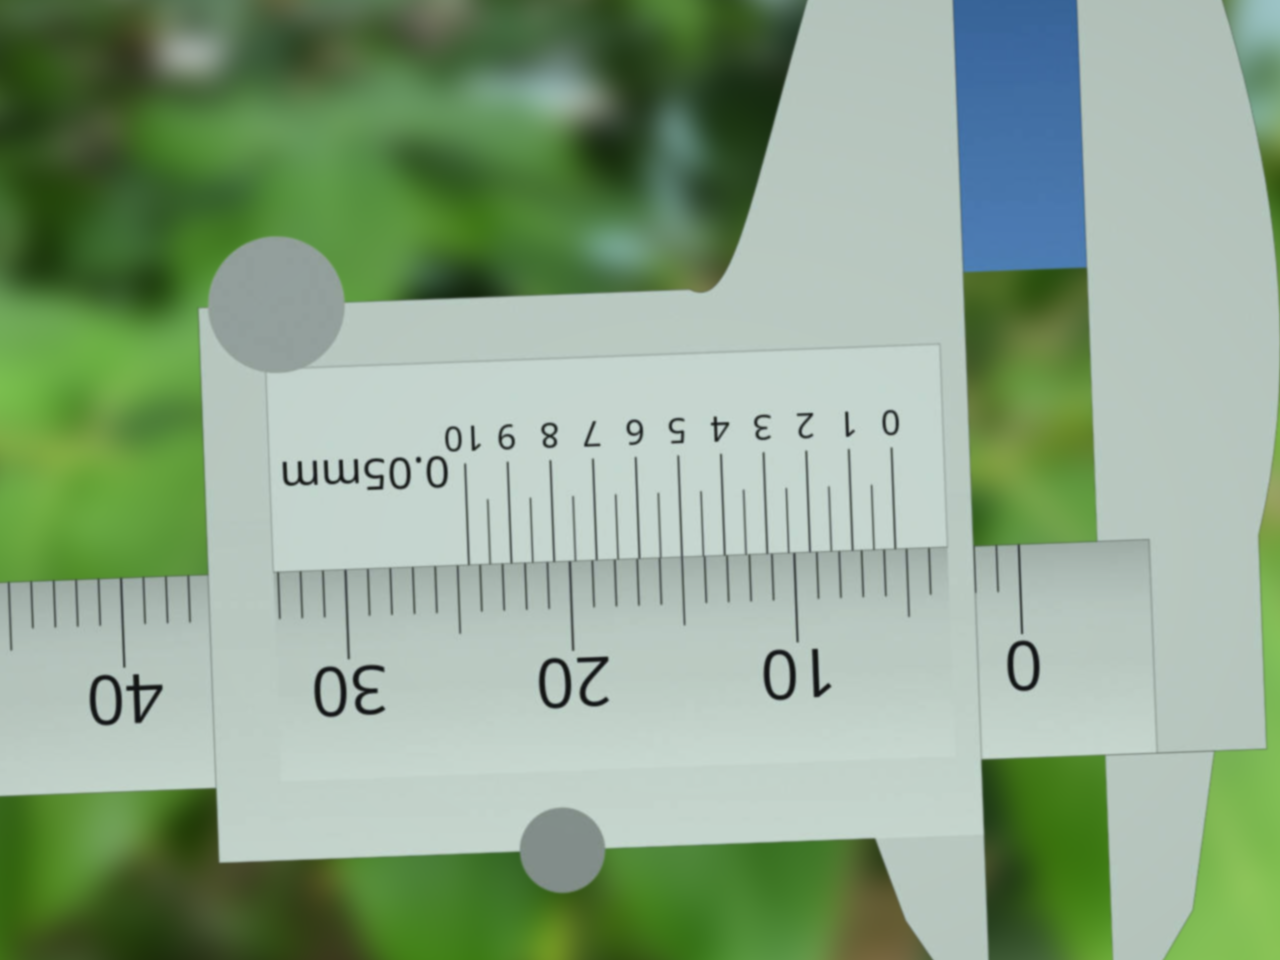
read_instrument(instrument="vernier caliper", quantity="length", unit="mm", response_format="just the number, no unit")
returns 5.5
